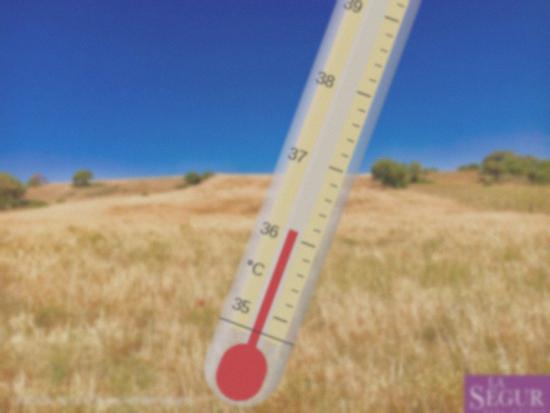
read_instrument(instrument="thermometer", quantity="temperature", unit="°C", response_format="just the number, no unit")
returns 36.1
